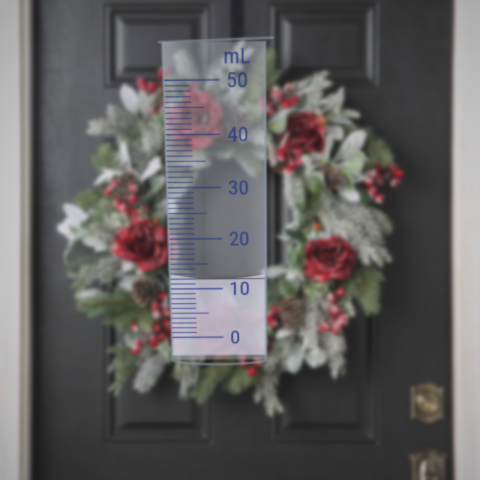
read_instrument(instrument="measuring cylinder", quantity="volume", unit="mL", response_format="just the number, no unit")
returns 12
